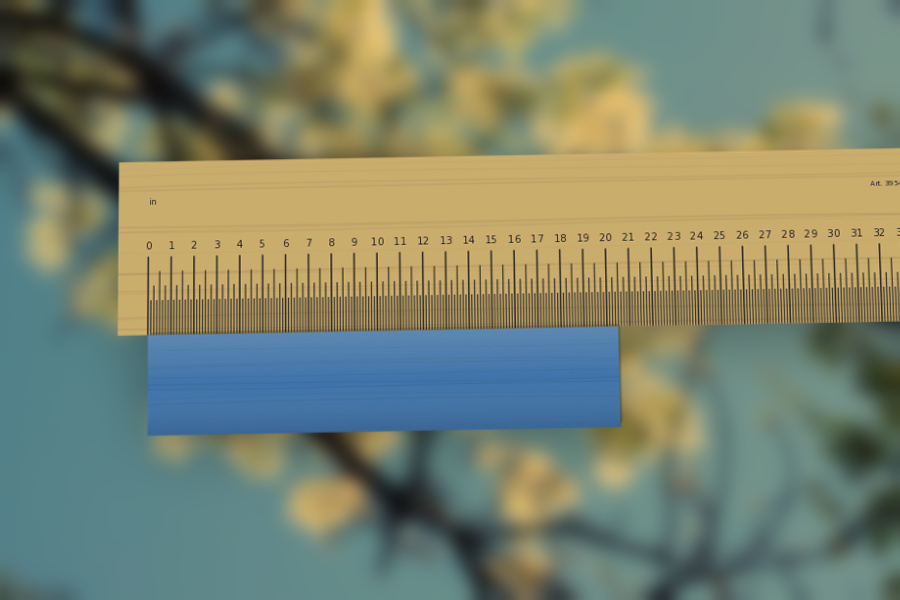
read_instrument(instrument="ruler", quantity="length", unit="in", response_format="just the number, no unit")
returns 20.5
